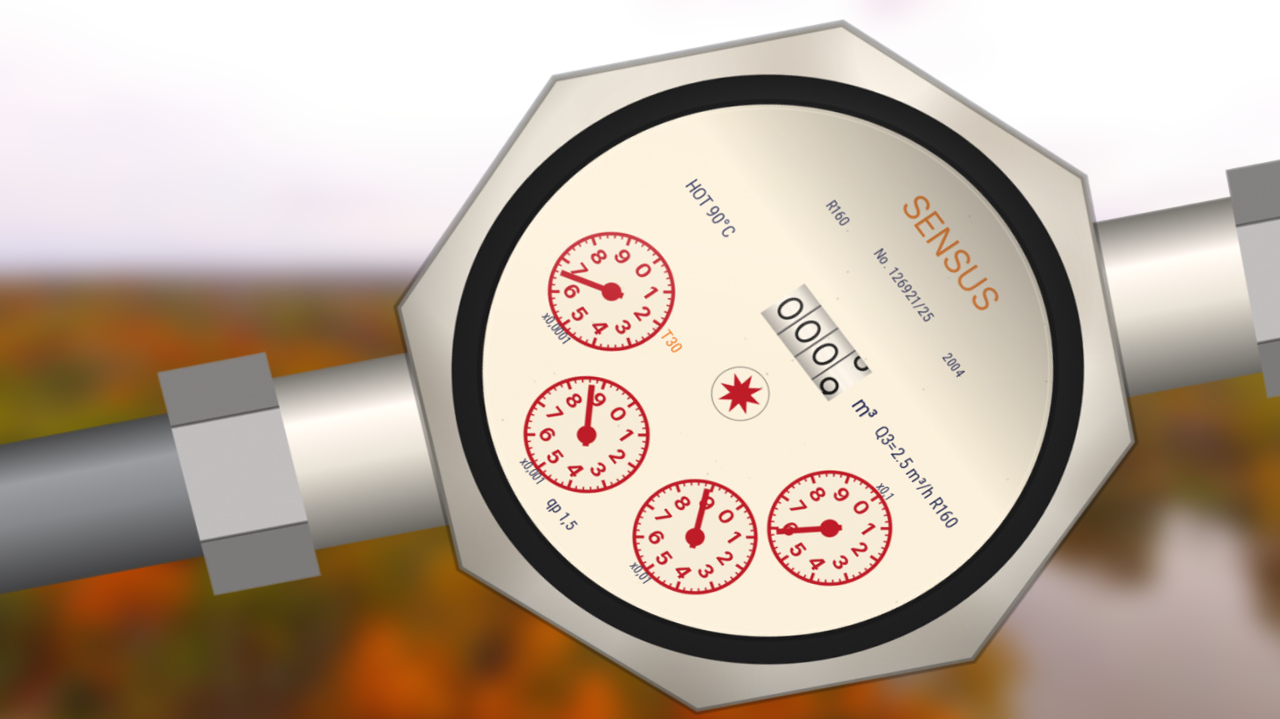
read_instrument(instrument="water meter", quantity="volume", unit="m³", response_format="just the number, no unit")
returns 8.5886
